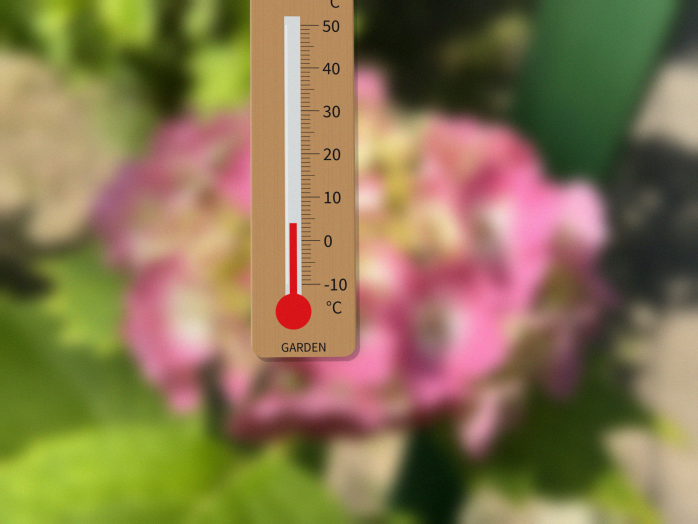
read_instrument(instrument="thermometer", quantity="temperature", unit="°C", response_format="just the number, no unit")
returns 4
